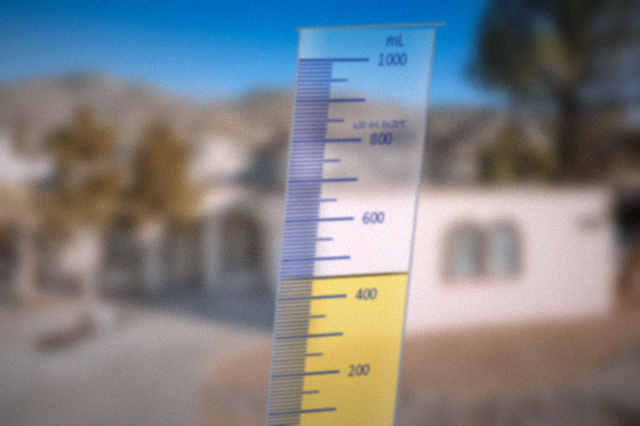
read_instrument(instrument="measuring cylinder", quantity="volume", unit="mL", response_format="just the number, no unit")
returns 450
